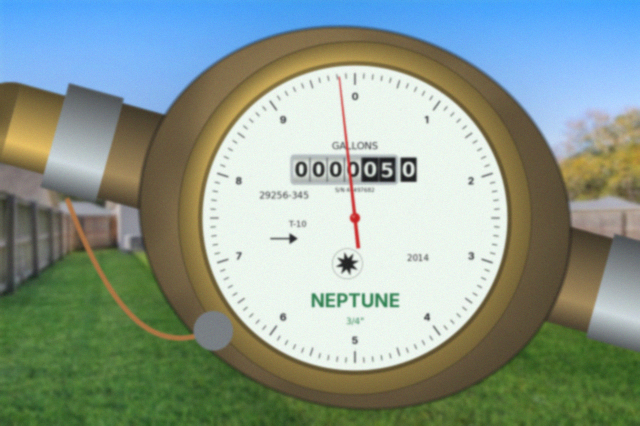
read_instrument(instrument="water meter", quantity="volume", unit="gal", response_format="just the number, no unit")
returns 49.8
